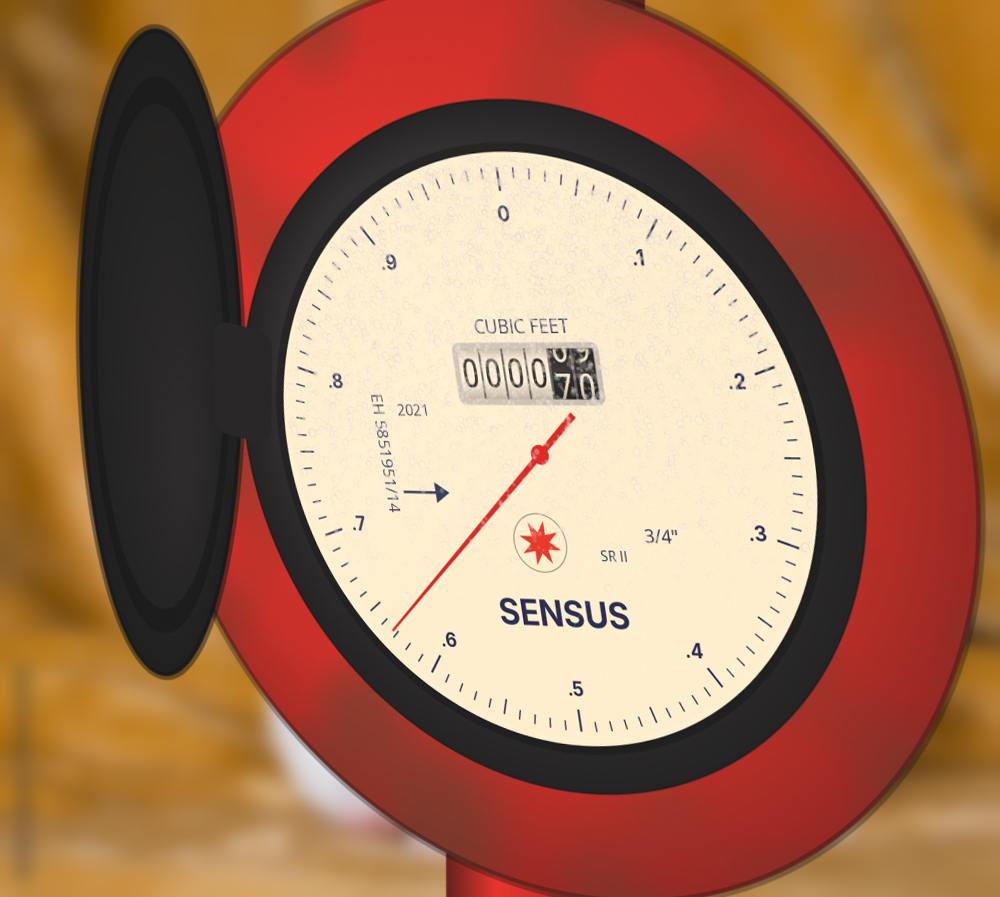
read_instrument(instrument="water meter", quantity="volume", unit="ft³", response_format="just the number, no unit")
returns 69.63
